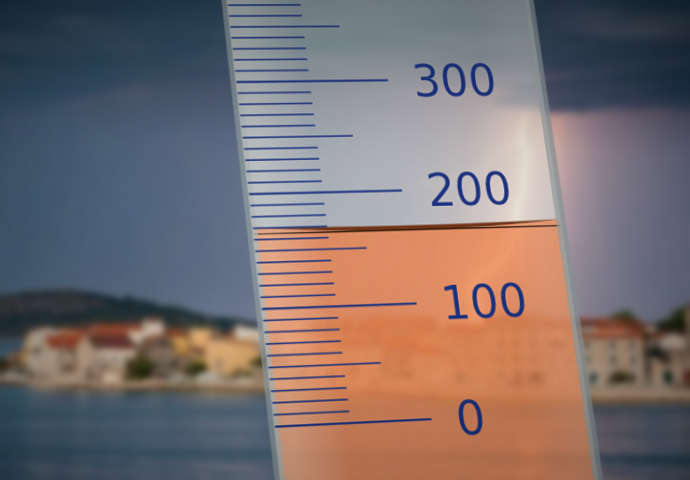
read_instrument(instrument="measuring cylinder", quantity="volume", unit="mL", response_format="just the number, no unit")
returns 165
